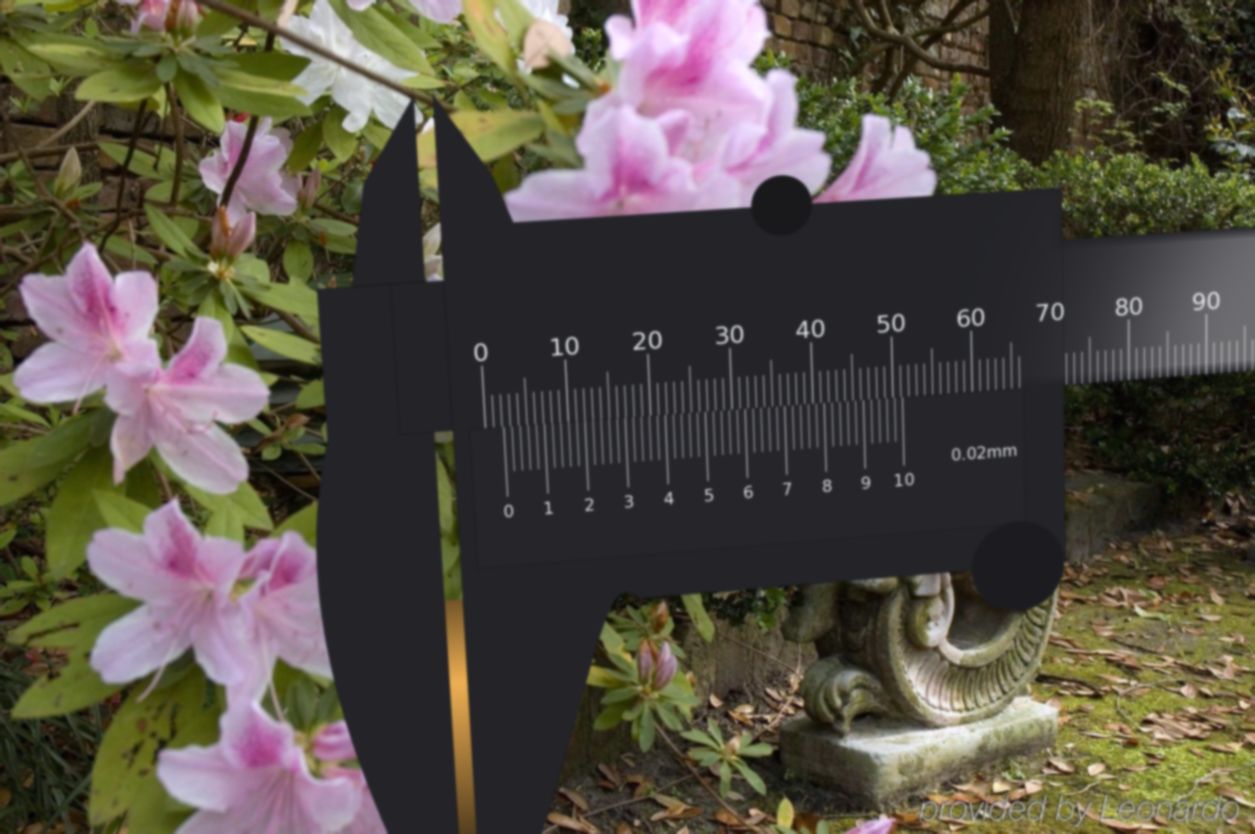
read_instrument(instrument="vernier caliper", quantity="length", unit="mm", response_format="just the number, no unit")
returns 2.2
